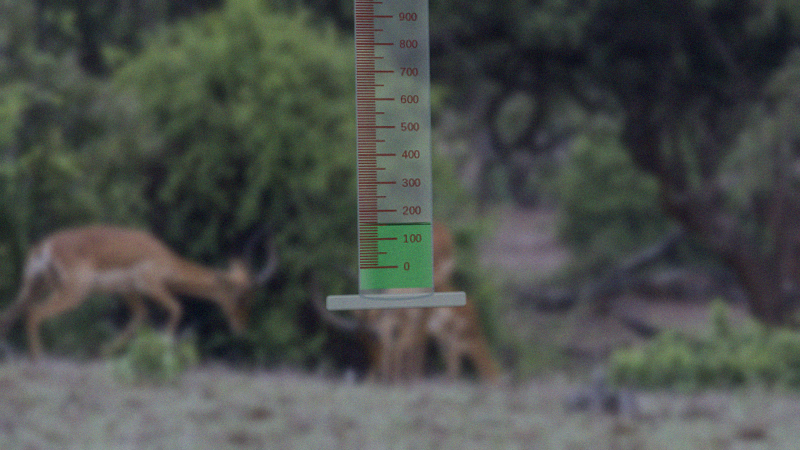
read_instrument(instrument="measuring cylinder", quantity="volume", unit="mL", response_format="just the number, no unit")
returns 150
